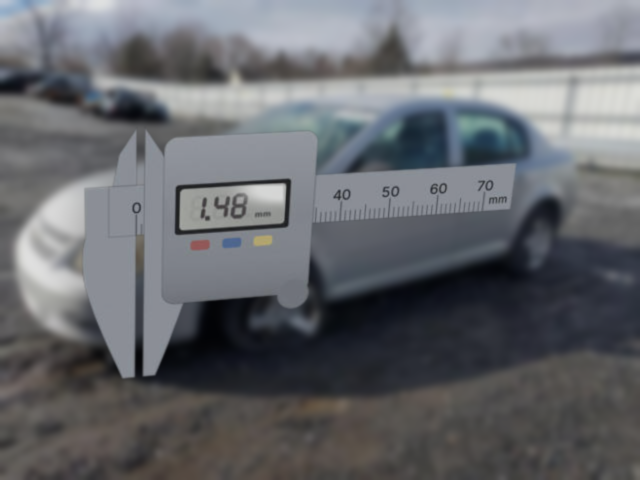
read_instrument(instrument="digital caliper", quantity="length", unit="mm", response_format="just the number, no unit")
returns 1.48
